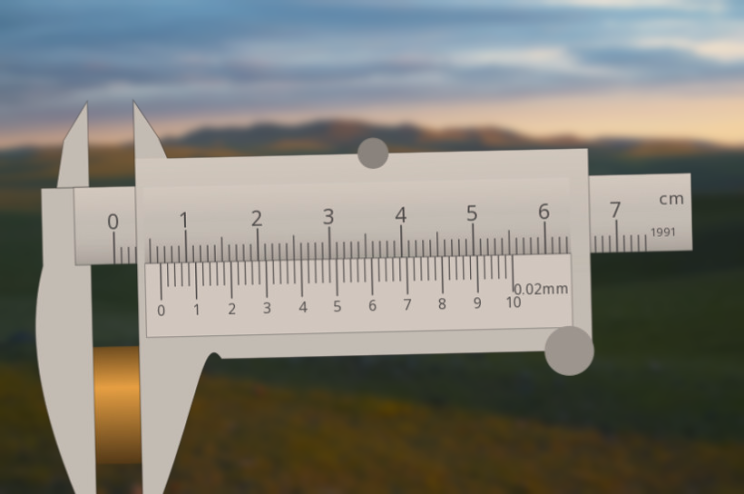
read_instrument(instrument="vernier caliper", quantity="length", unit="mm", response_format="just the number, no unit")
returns 6.4
